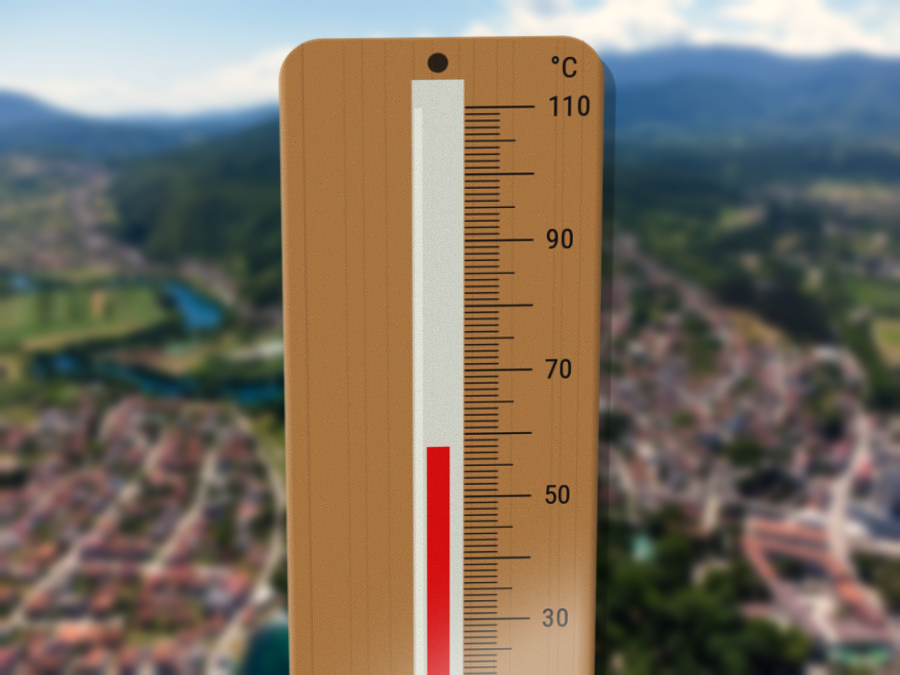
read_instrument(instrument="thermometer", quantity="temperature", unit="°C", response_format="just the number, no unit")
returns 58
